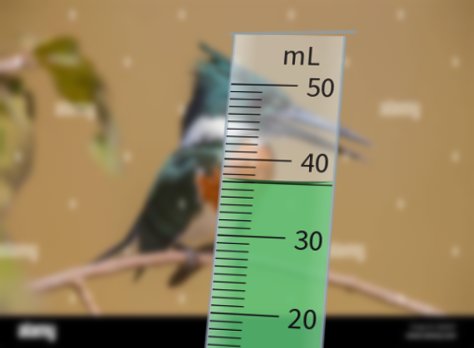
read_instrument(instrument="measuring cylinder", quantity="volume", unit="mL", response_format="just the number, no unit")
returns 37
